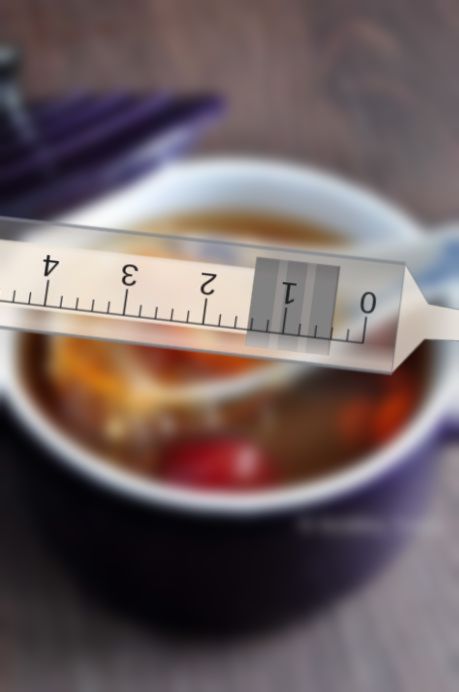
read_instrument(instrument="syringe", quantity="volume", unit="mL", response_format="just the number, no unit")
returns 0.4
